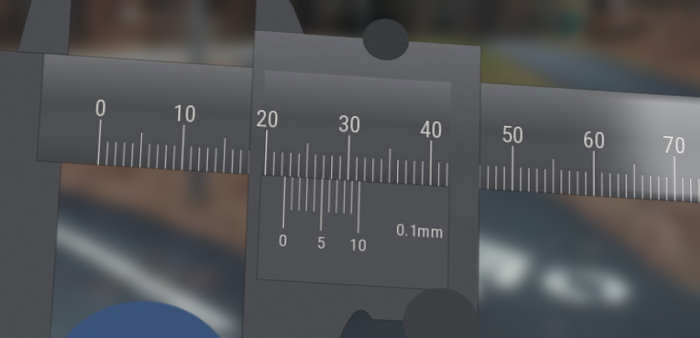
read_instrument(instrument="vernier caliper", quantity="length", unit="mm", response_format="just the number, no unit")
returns 22.4
